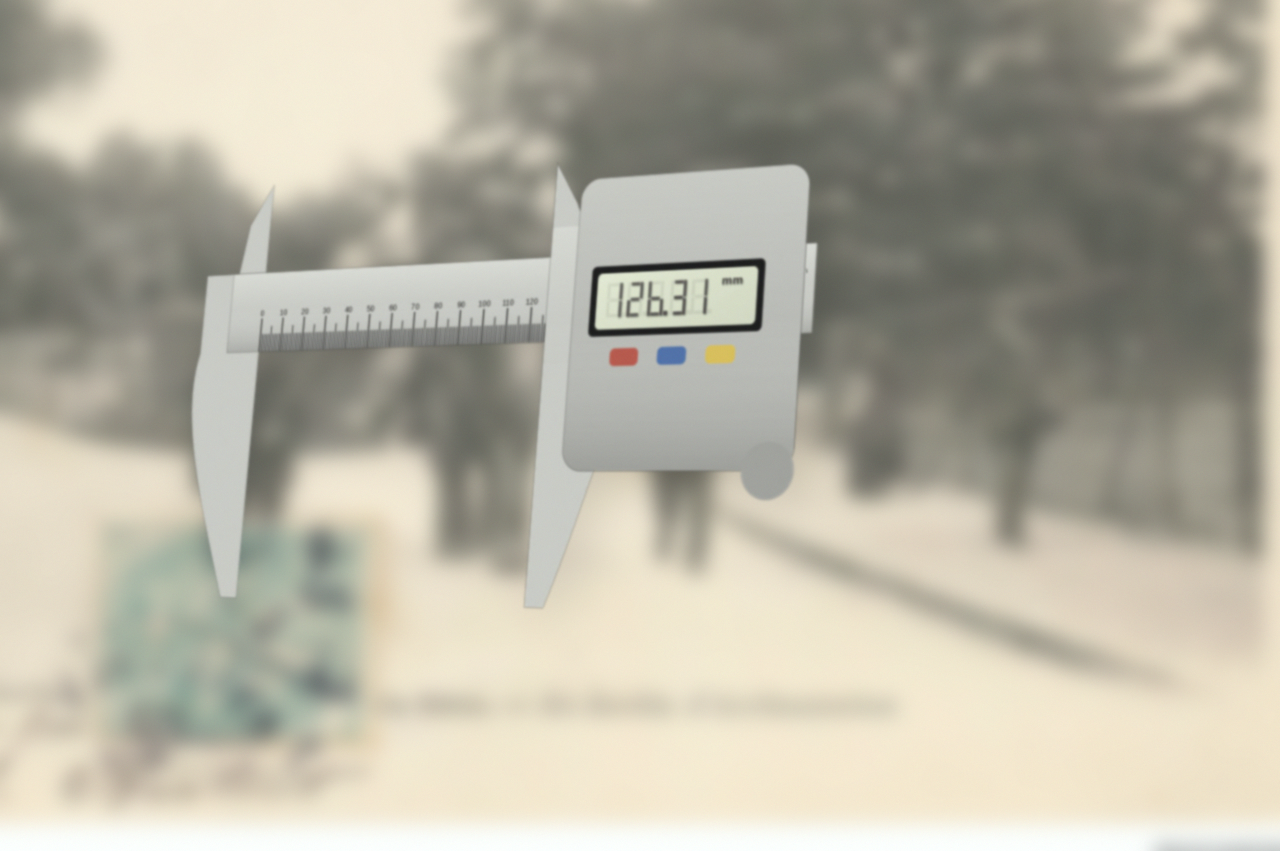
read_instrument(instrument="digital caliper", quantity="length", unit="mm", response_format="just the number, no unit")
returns 126.31
